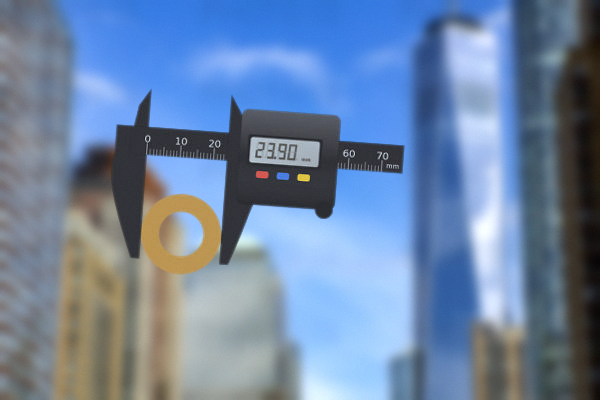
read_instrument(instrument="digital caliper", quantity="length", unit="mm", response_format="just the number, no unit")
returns 23.90
